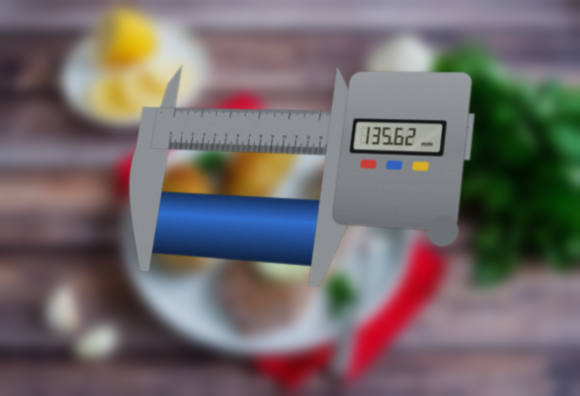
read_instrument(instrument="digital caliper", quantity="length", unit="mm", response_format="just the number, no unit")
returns 135.62
